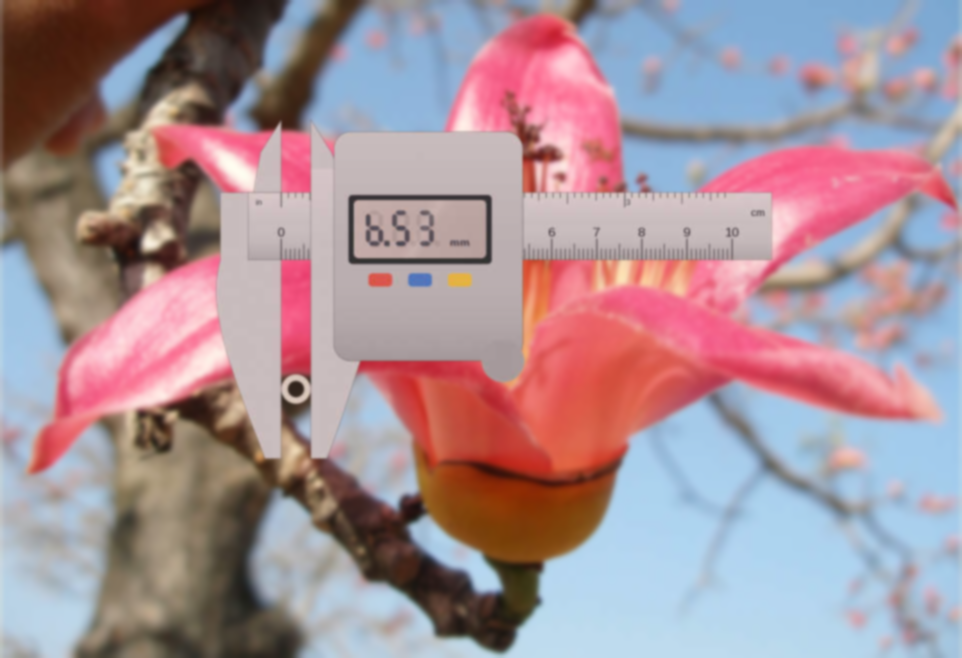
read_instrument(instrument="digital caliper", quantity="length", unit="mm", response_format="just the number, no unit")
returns 6.53
